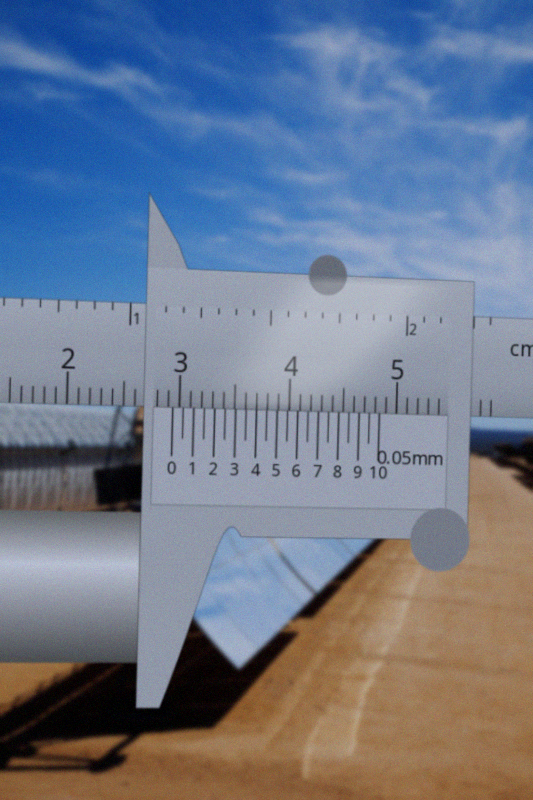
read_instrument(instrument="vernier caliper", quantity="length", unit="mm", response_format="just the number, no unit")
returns 29.4
